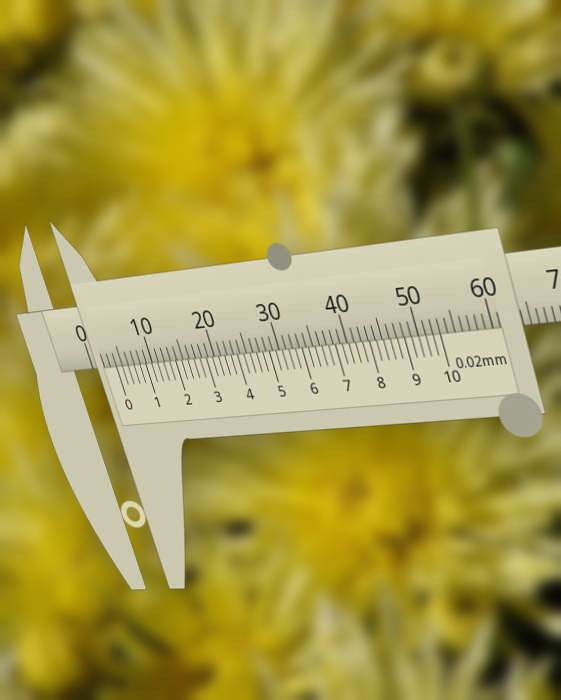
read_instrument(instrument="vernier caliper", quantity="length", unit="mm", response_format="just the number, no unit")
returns 4.0
